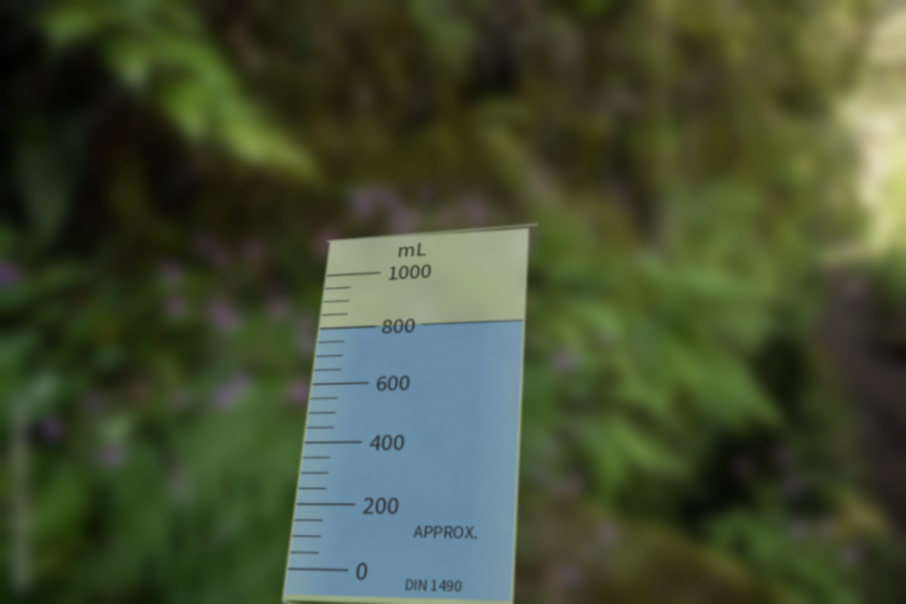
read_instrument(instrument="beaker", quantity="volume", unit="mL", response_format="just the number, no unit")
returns 800
